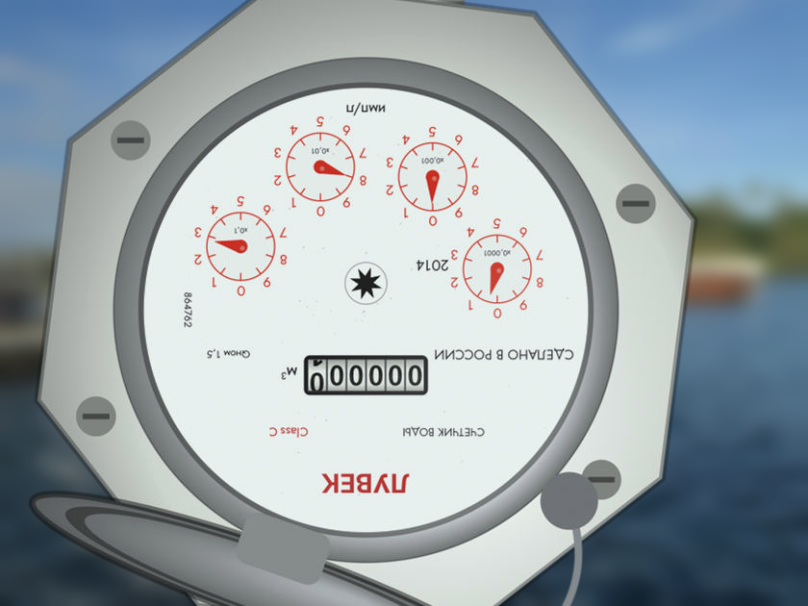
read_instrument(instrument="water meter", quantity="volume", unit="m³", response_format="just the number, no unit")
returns 0.2800
